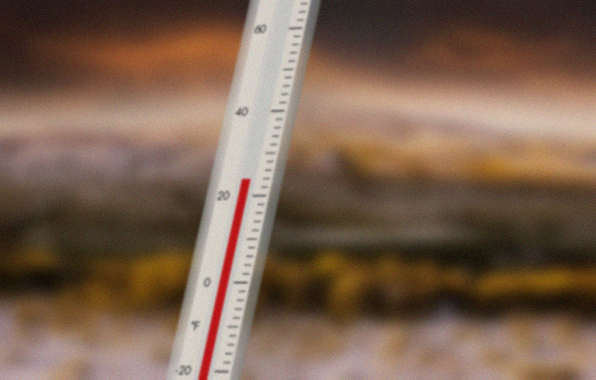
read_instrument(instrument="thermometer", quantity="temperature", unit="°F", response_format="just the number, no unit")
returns 24
